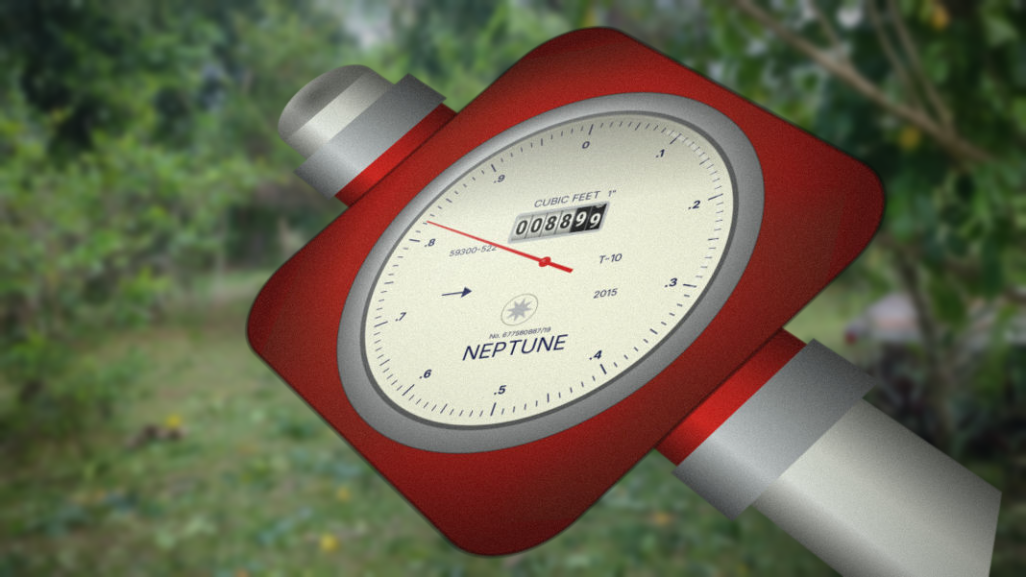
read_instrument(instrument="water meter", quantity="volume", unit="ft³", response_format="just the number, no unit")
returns 8898.82
